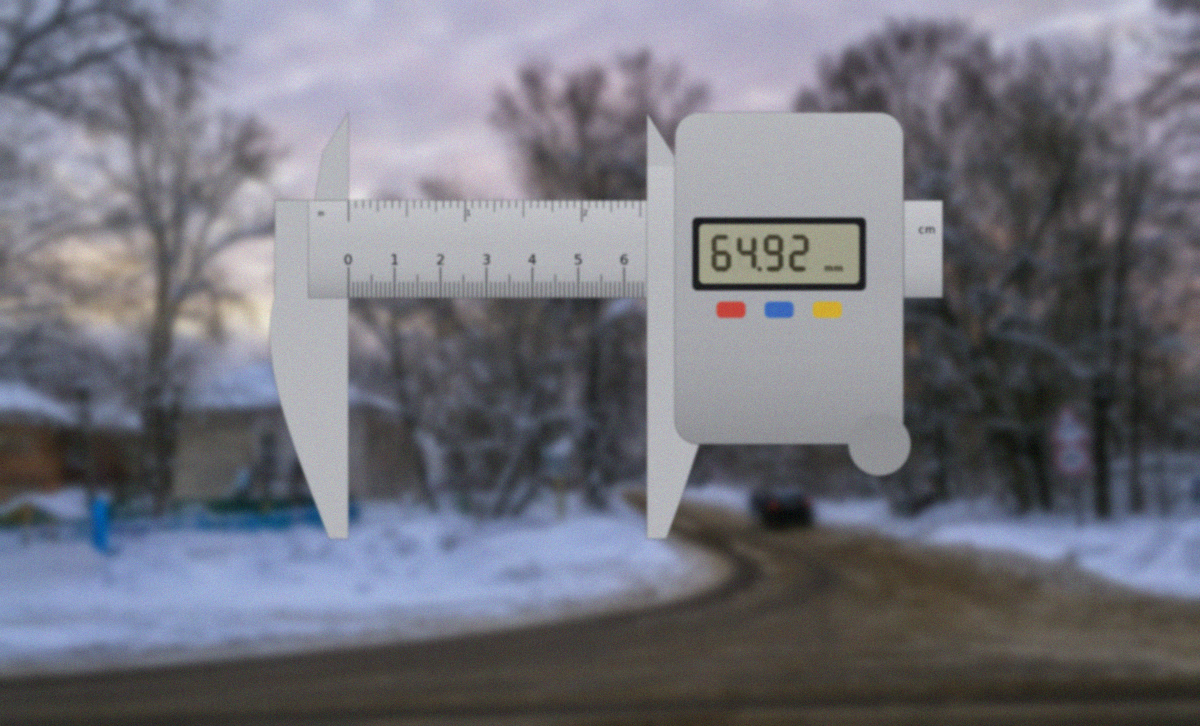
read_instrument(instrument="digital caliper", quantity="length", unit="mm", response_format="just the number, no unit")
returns 64.92
